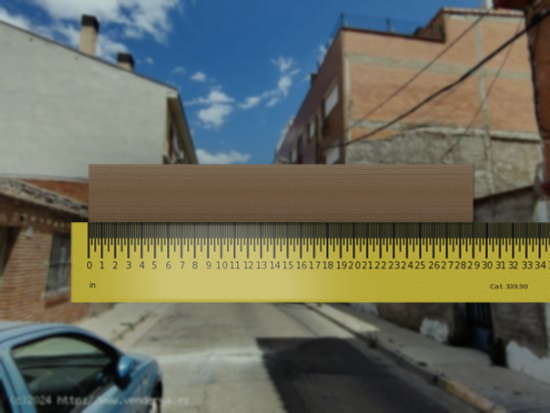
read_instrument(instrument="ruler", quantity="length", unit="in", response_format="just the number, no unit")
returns 29
